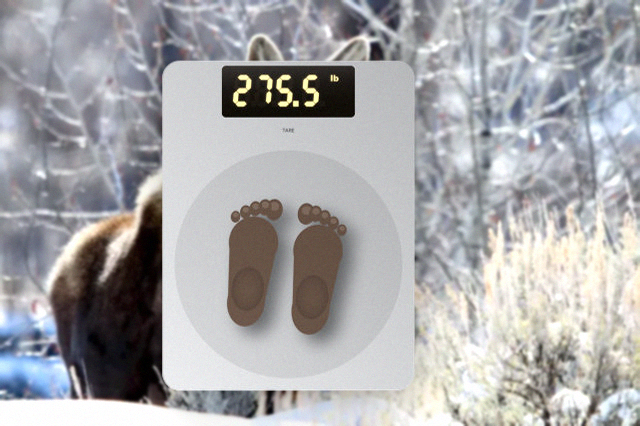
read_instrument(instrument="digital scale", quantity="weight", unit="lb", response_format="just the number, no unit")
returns 275.5
